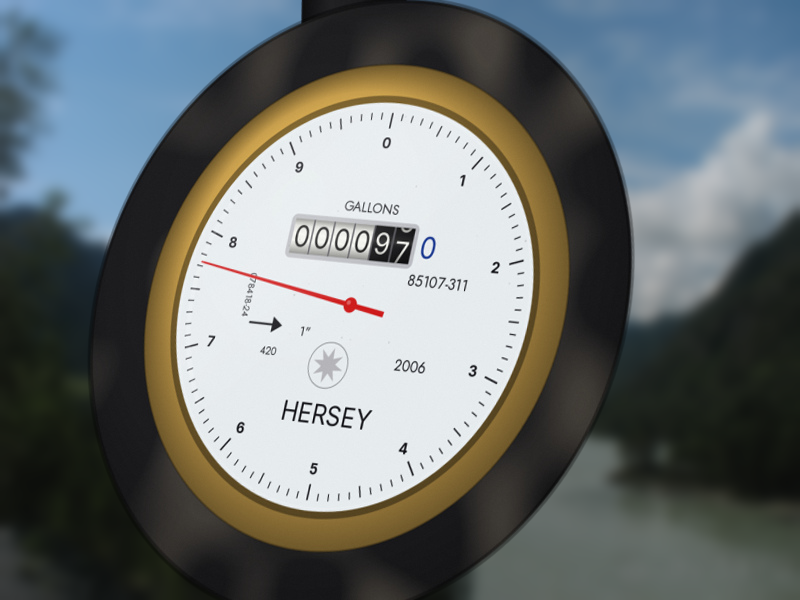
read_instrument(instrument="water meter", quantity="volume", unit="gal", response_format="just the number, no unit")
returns 967.7
